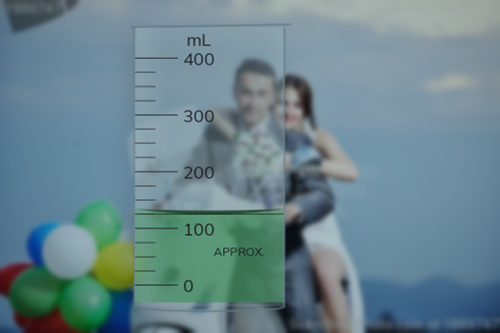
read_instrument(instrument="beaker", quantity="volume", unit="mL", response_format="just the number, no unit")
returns 125
